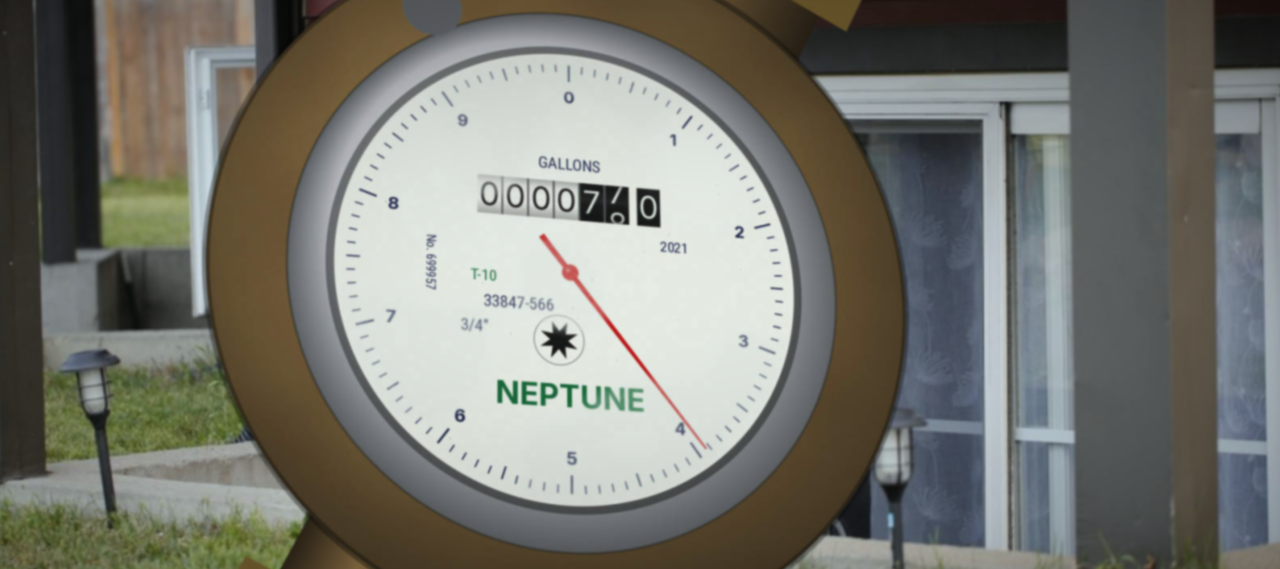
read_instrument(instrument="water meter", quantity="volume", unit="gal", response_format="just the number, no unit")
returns 773.9
